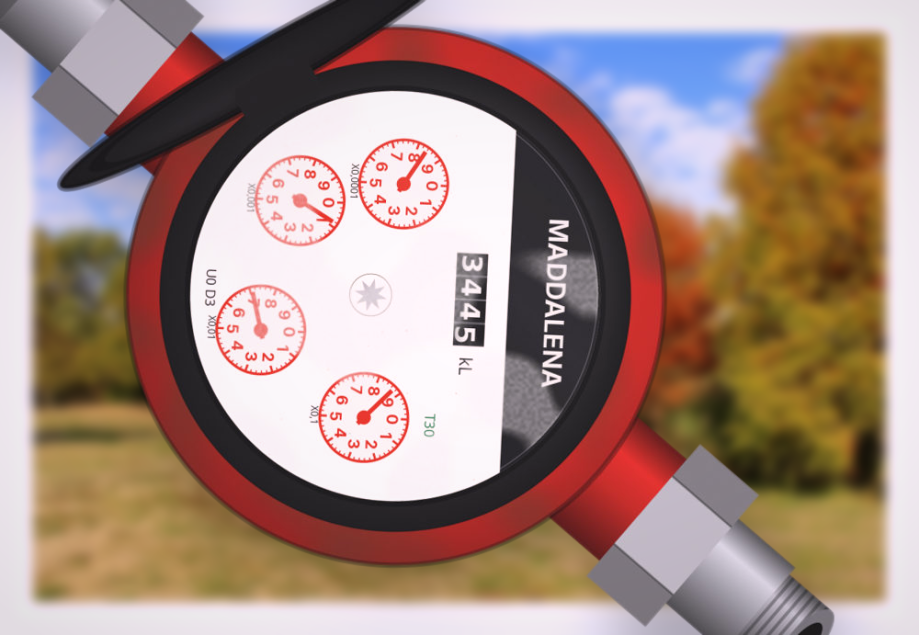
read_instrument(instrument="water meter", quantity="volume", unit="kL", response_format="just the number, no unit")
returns 3444.8708
